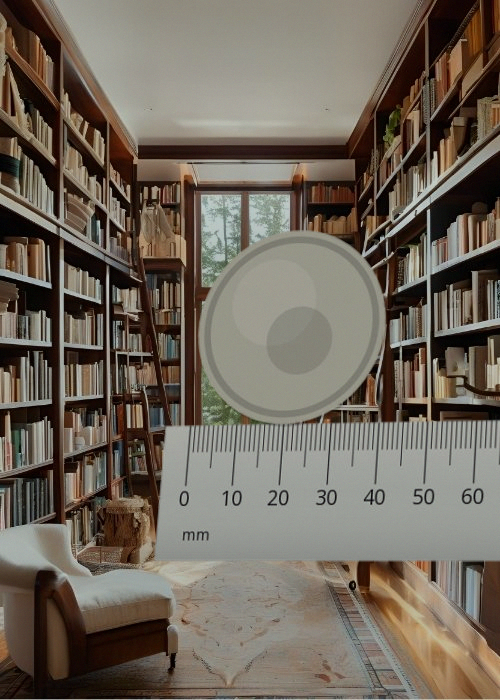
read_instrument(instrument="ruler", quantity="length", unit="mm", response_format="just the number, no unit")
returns 40
